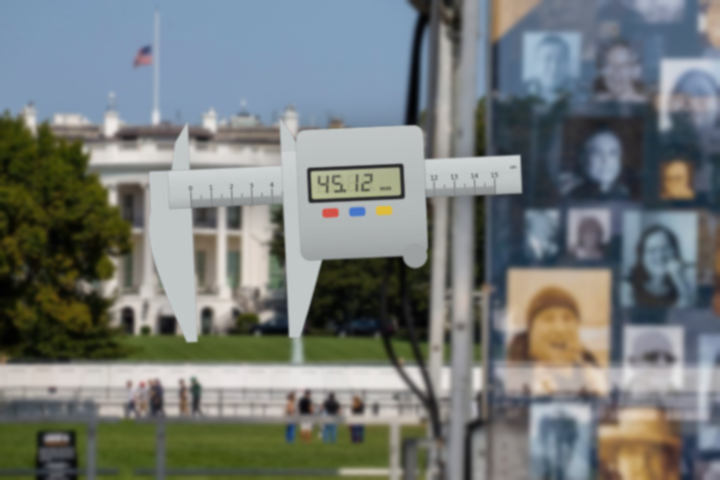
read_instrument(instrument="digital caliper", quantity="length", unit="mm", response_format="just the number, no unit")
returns 45.12
